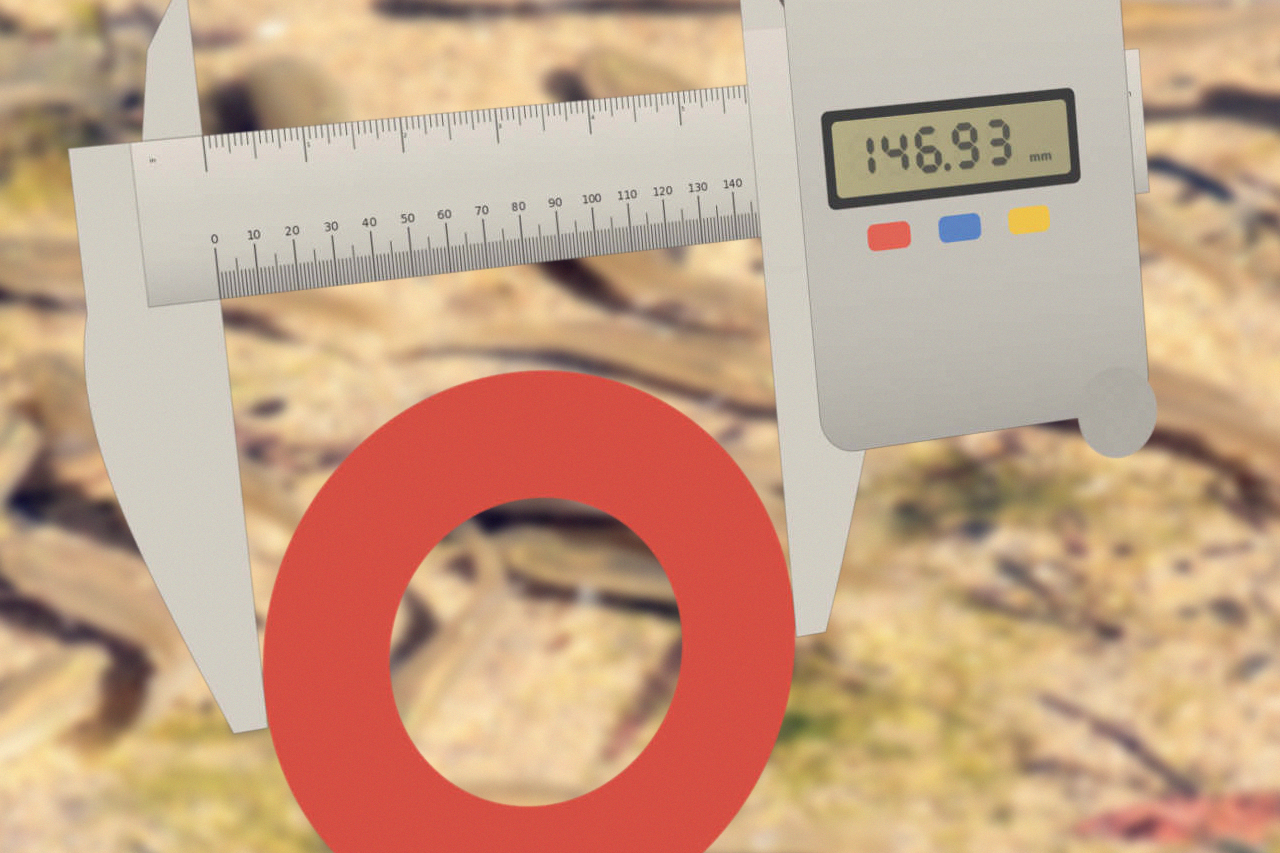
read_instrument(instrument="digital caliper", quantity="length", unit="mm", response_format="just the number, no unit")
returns 146.93
